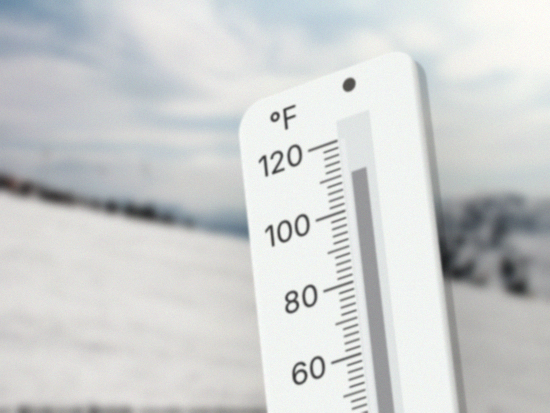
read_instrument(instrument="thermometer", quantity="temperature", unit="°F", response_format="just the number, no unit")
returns 110
